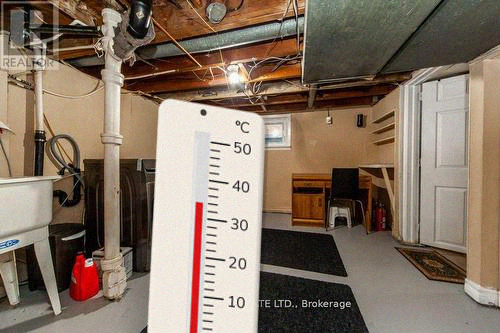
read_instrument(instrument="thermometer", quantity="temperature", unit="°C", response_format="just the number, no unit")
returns 34
